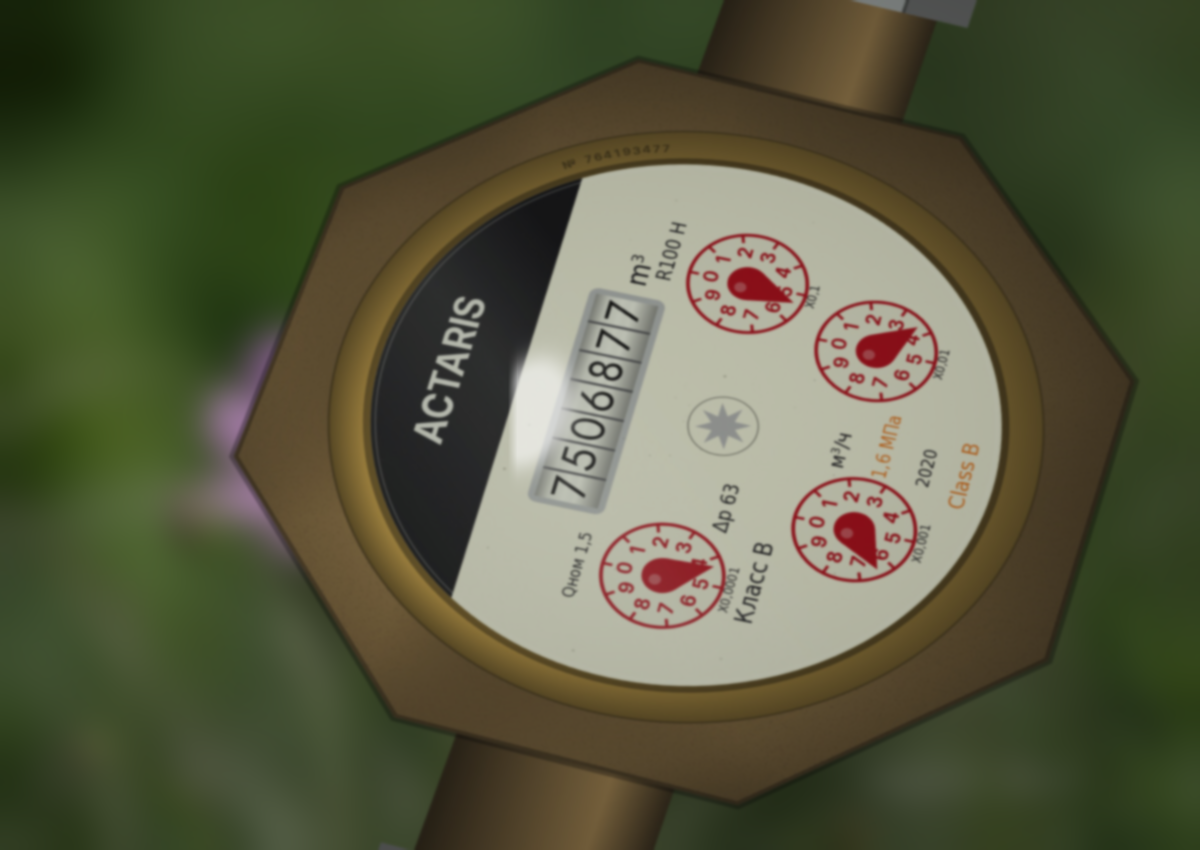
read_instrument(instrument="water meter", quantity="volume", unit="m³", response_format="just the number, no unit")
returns 7506877.5364
